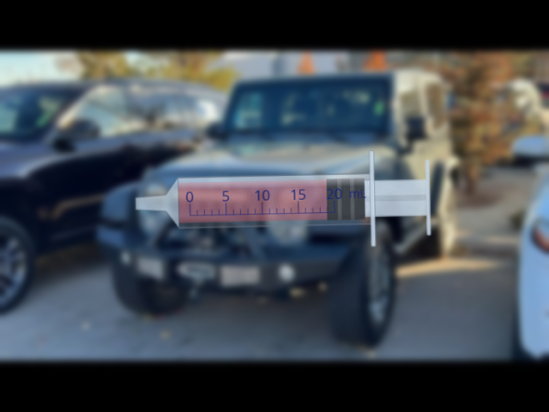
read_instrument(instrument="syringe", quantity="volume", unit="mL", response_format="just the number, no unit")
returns 19
